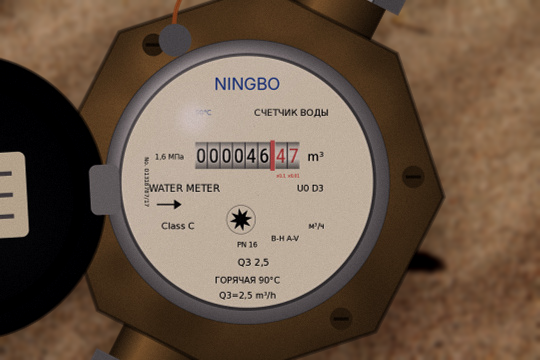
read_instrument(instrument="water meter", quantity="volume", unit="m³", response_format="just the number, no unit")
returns 46.47
